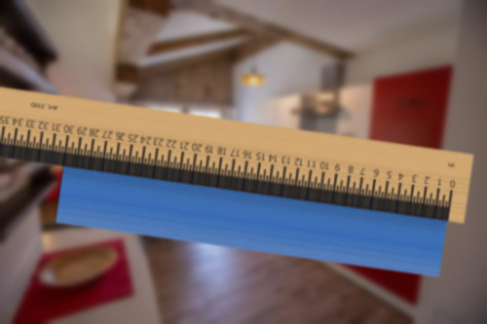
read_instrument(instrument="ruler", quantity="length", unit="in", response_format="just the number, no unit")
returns 30
